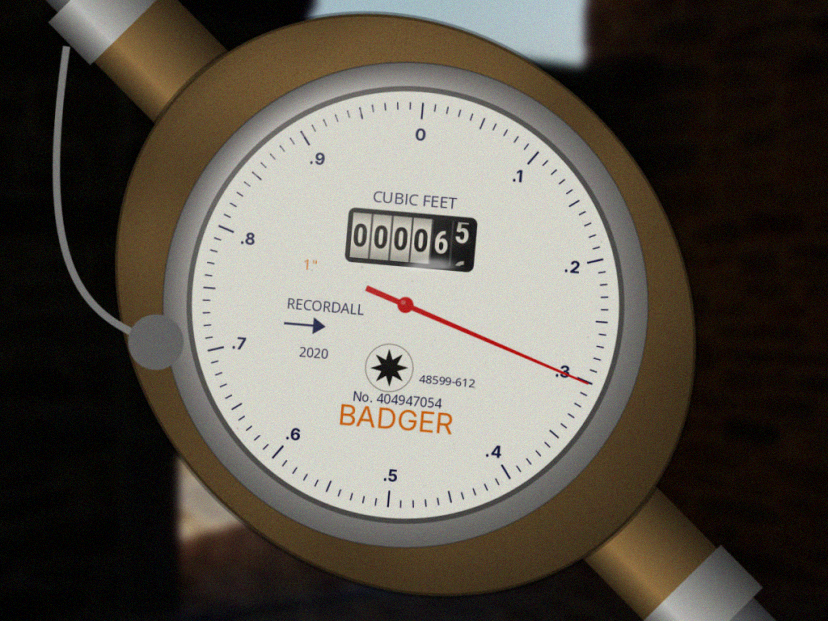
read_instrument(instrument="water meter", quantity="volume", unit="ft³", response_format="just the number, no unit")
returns 65.30
